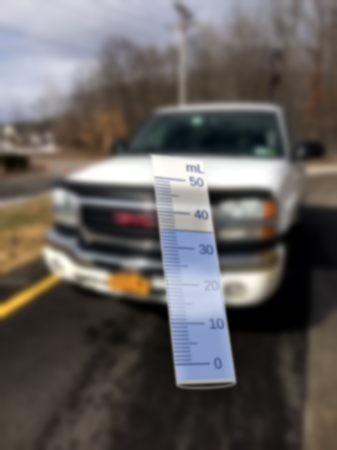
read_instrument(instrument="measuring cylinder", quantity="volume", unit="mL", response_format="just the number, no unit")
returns 35
